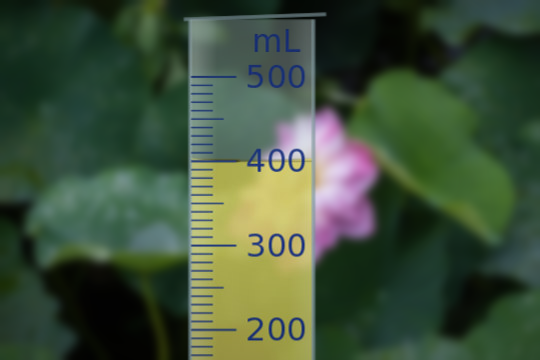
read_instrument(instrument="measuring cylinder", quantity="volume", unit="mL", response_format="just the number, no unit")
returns 400
